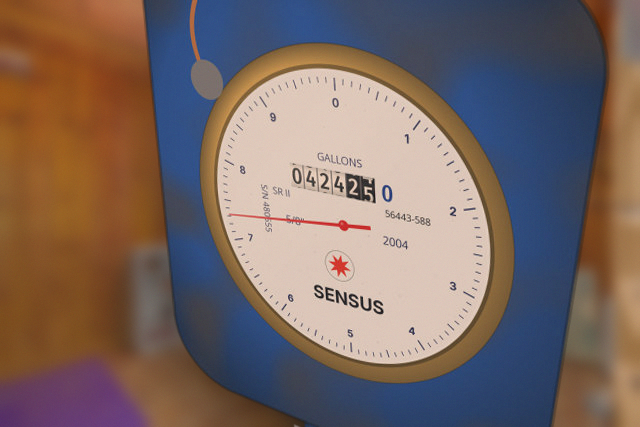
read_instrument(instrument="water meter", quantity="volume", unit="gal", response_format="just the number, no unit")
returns 424247.3
